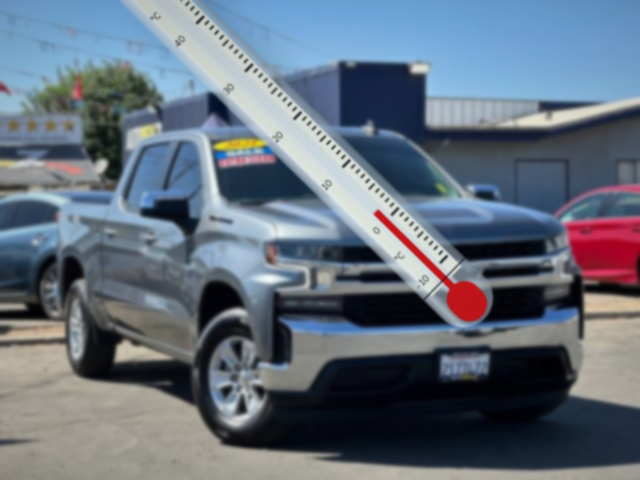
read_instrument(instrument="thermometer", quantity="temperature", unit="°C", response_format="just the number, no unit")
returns 2
